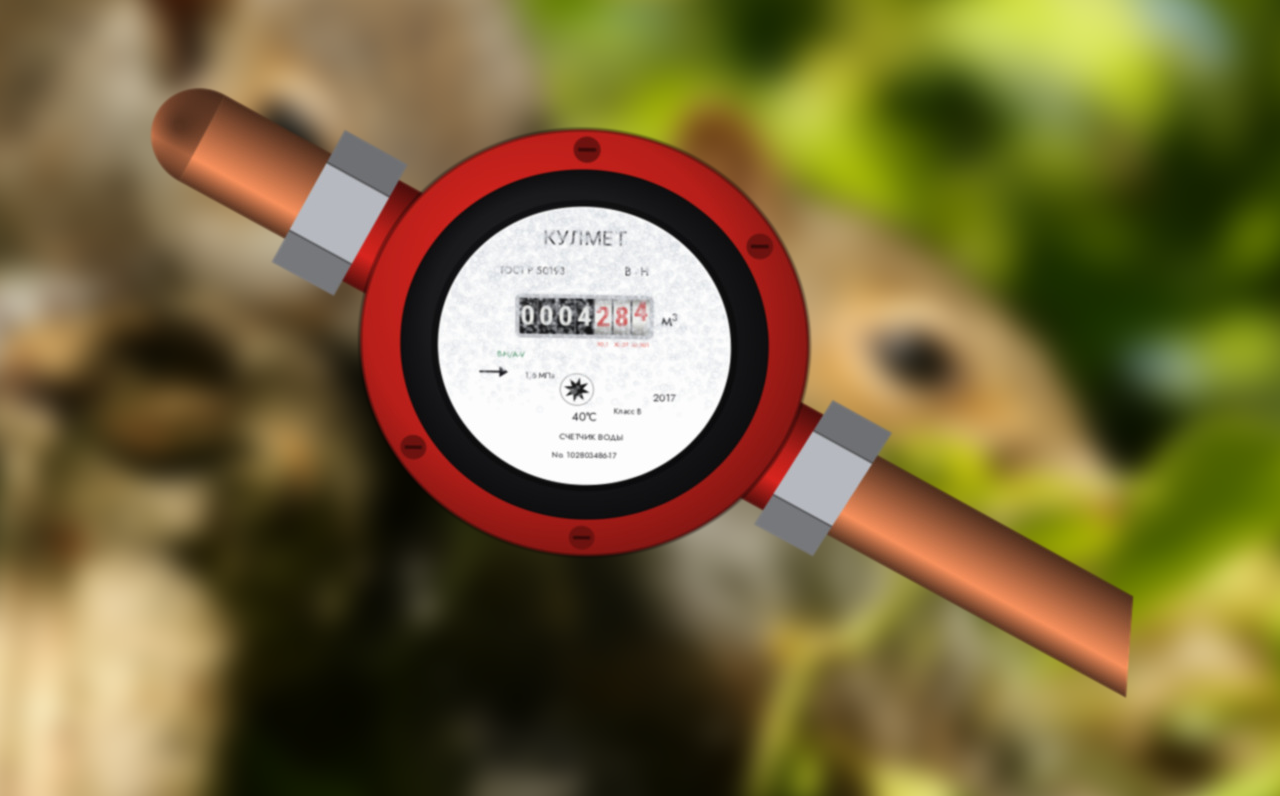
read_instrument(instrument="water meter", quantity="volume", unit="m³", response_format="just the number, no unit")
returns 4.284
